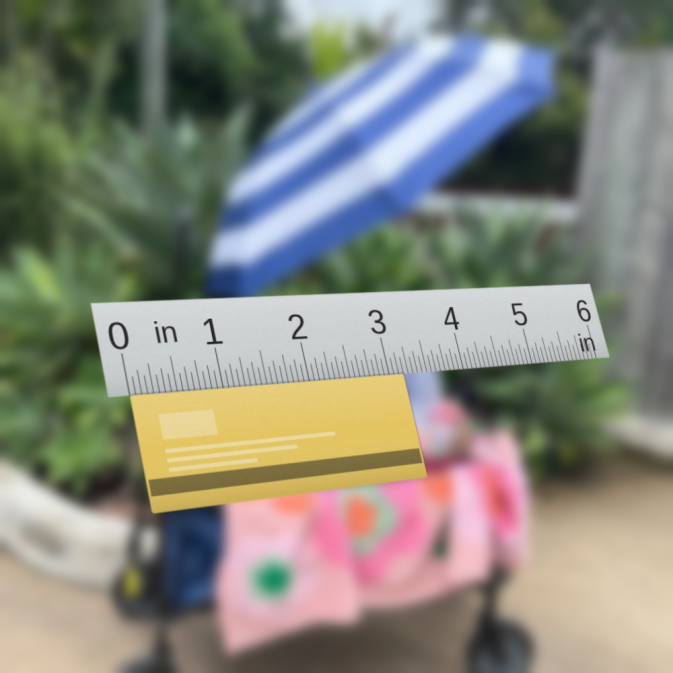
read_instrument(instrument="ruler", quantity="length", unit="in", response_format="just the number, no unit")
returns 3.1875
